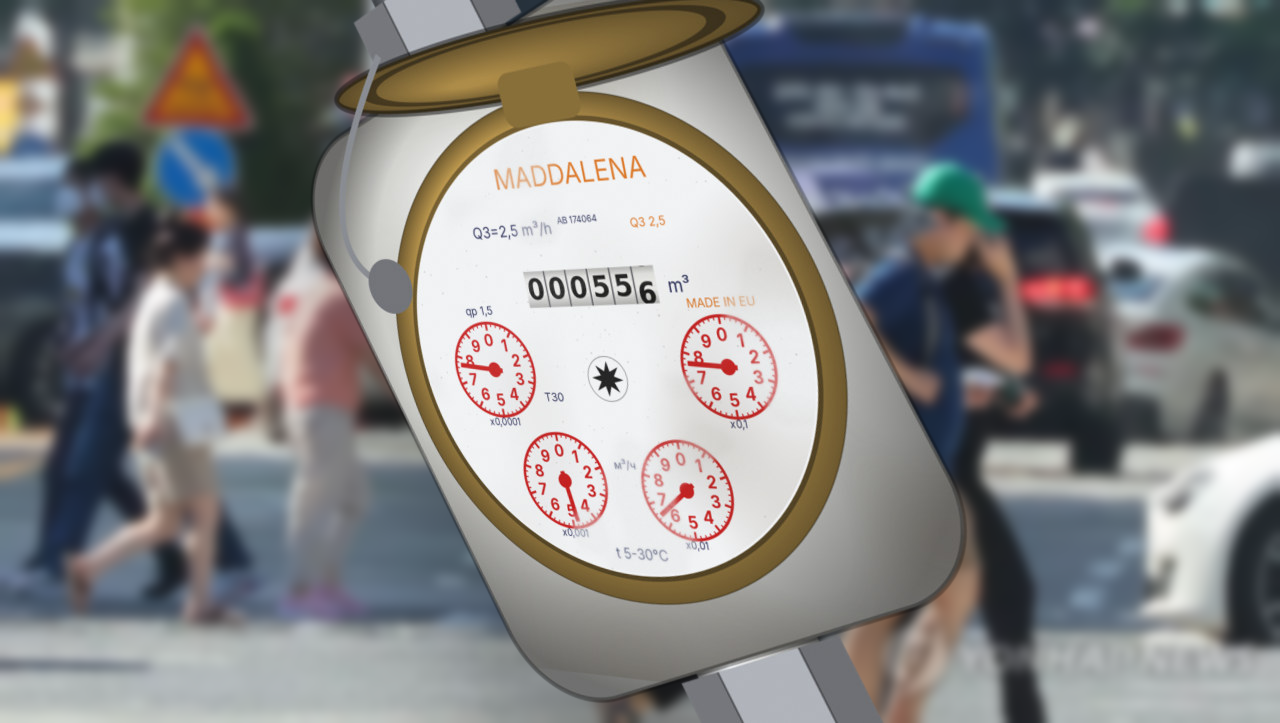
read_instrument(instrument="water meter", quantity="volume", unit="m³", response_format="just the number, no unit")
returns 555.7647
